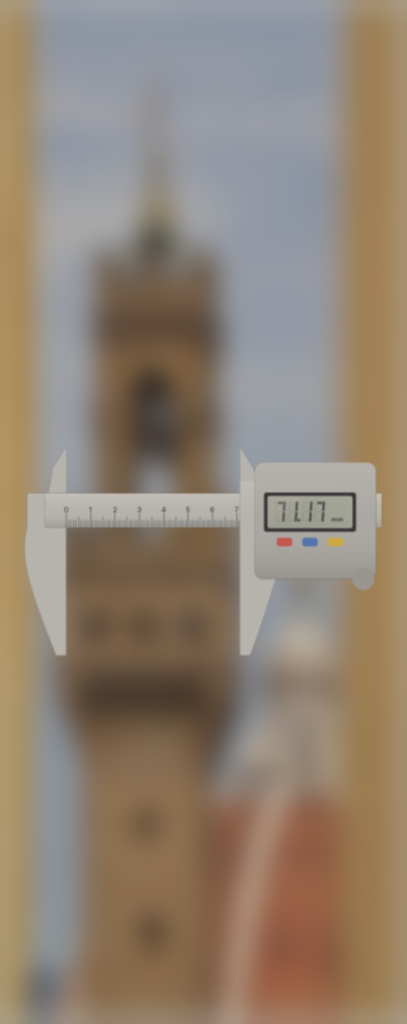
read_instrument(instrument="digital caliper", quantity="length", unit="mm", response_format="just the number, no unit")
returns 71.17
